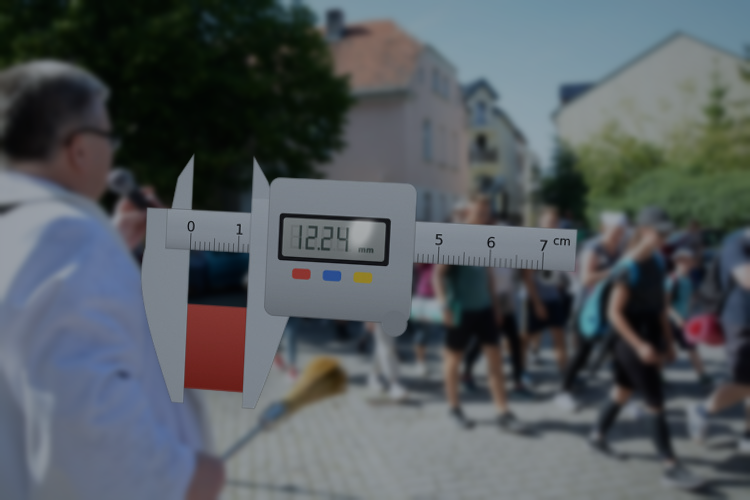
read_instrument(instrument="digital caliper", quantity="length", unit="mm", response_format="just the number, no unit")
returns 12.24
